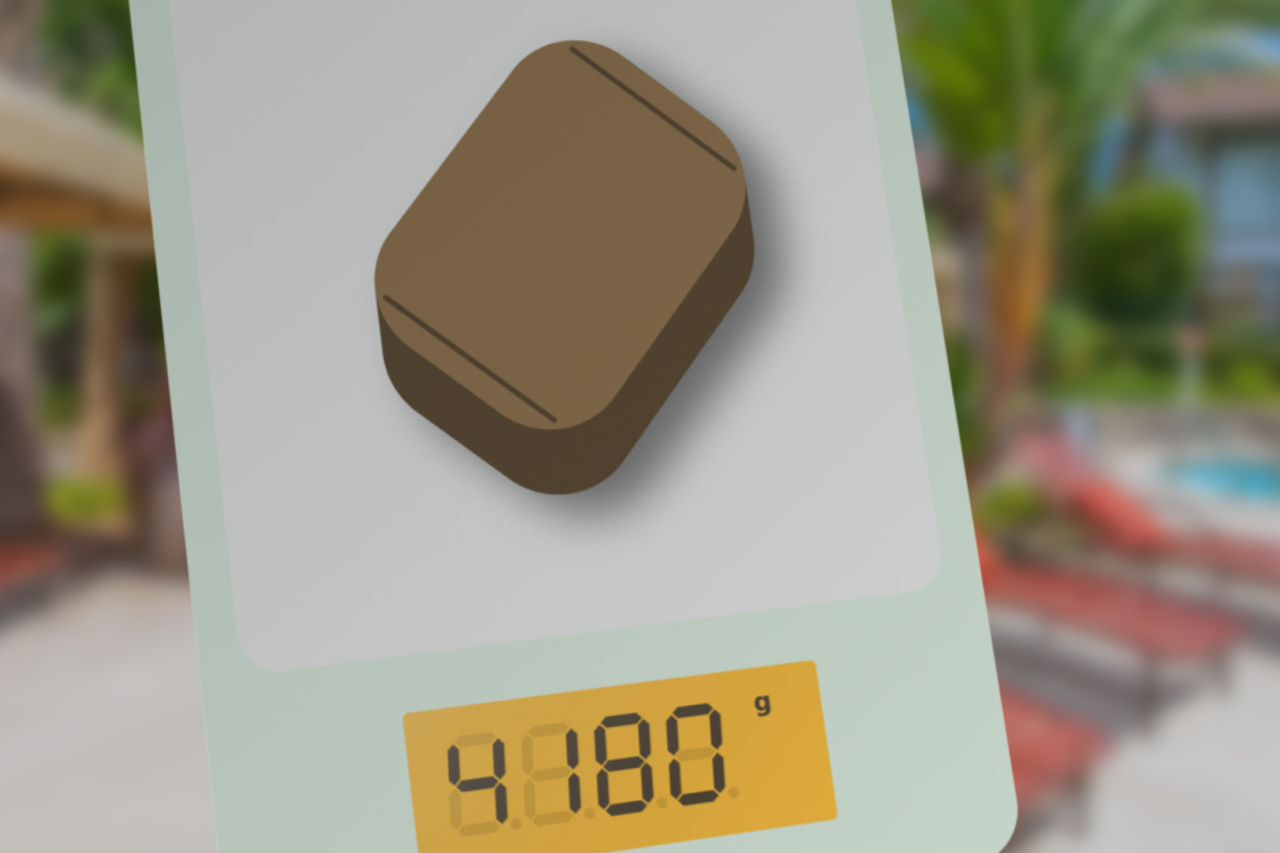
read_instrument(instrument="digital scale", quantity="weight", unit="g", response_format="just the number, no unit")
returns 4180
